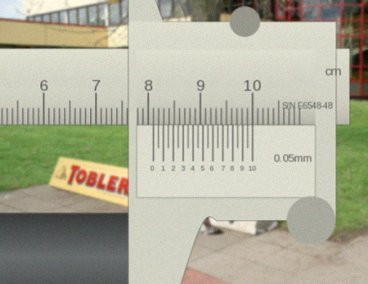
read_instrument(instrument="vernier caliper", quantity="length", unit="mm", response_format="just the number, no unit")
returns 81.0
